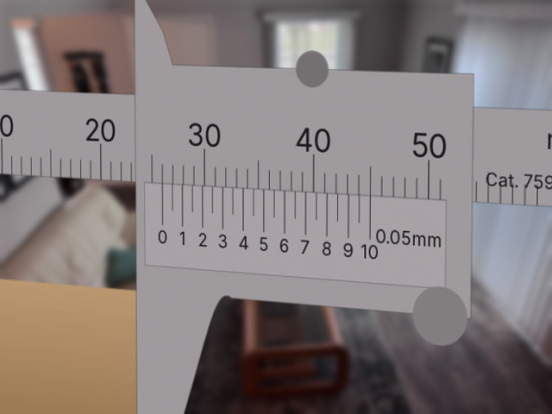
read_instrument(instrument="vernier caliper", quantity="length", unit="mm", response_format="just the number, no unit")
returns 26.0
